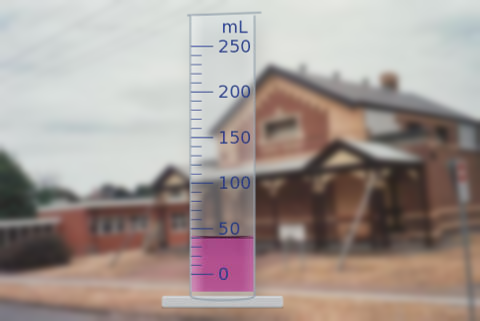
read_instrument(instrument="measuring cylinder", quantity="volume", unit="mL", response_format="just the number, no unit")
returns 40
